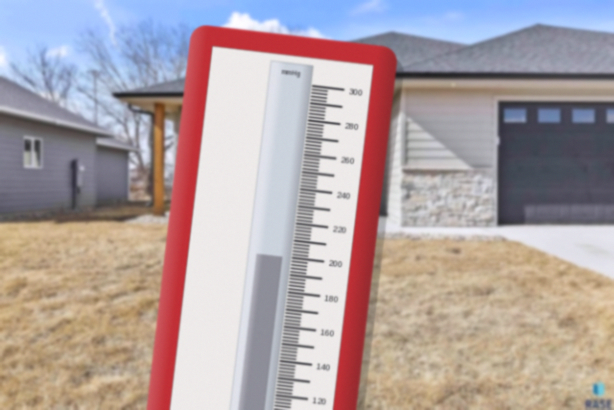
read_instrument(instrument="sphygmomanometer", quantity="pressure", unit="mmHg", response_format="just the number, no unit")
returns 200
